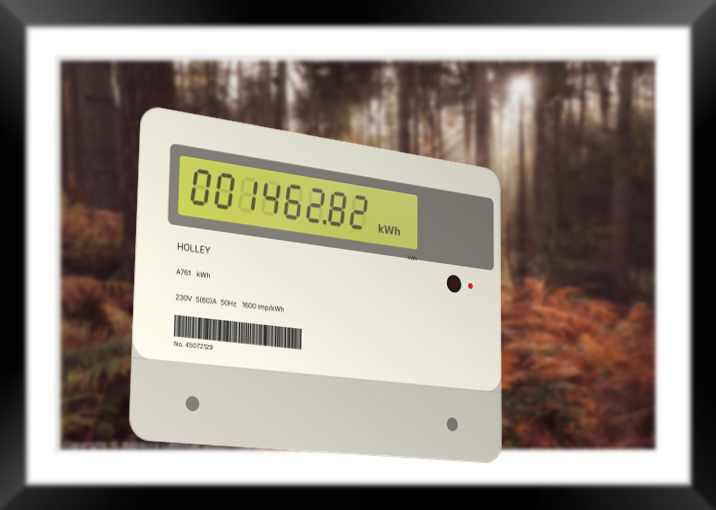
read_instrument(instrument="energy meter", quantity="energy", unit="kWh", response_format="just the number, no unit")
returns 1462.82
